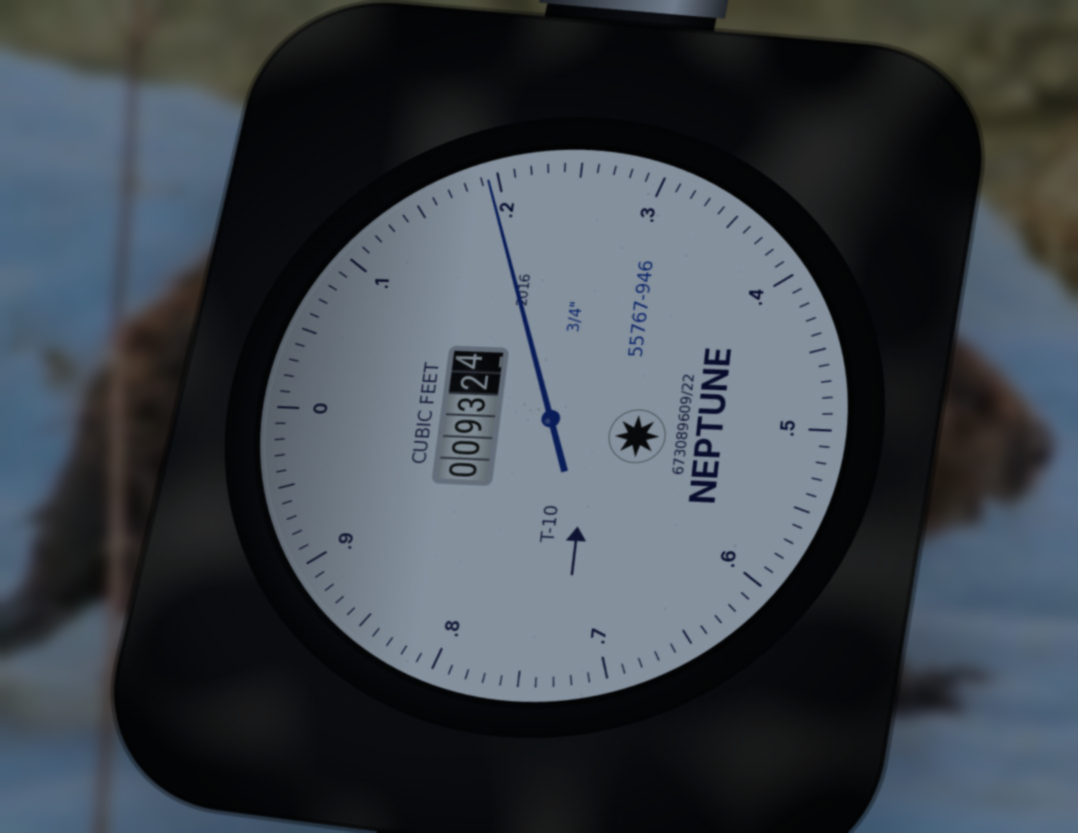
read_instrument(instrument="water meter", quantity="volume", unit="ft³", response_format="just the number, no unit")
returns 9324.19
